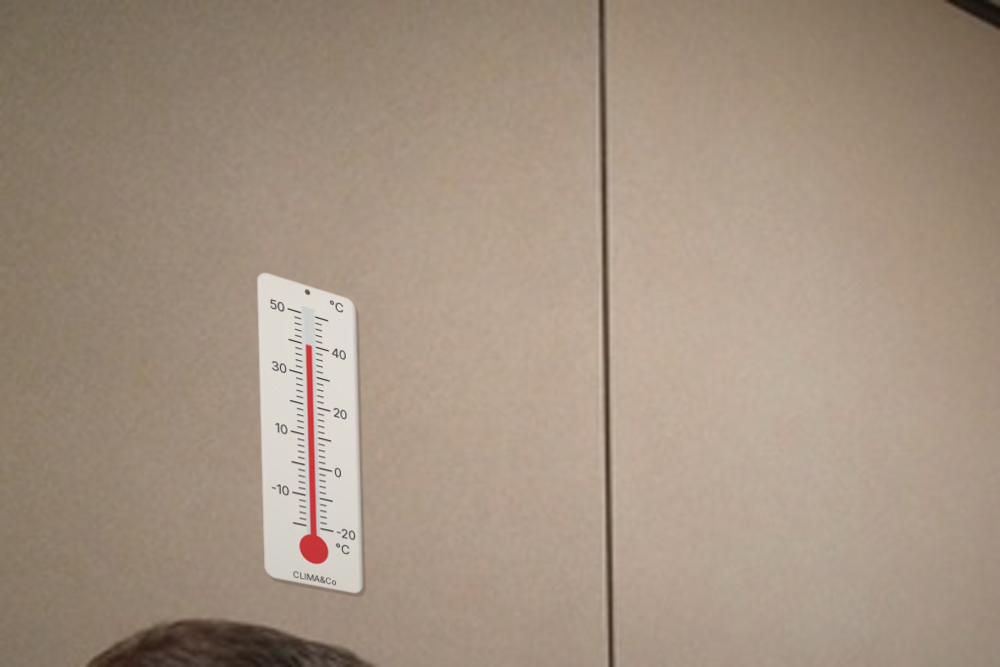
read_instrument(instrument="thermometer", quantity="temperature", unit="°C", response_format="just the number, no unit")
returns 40
